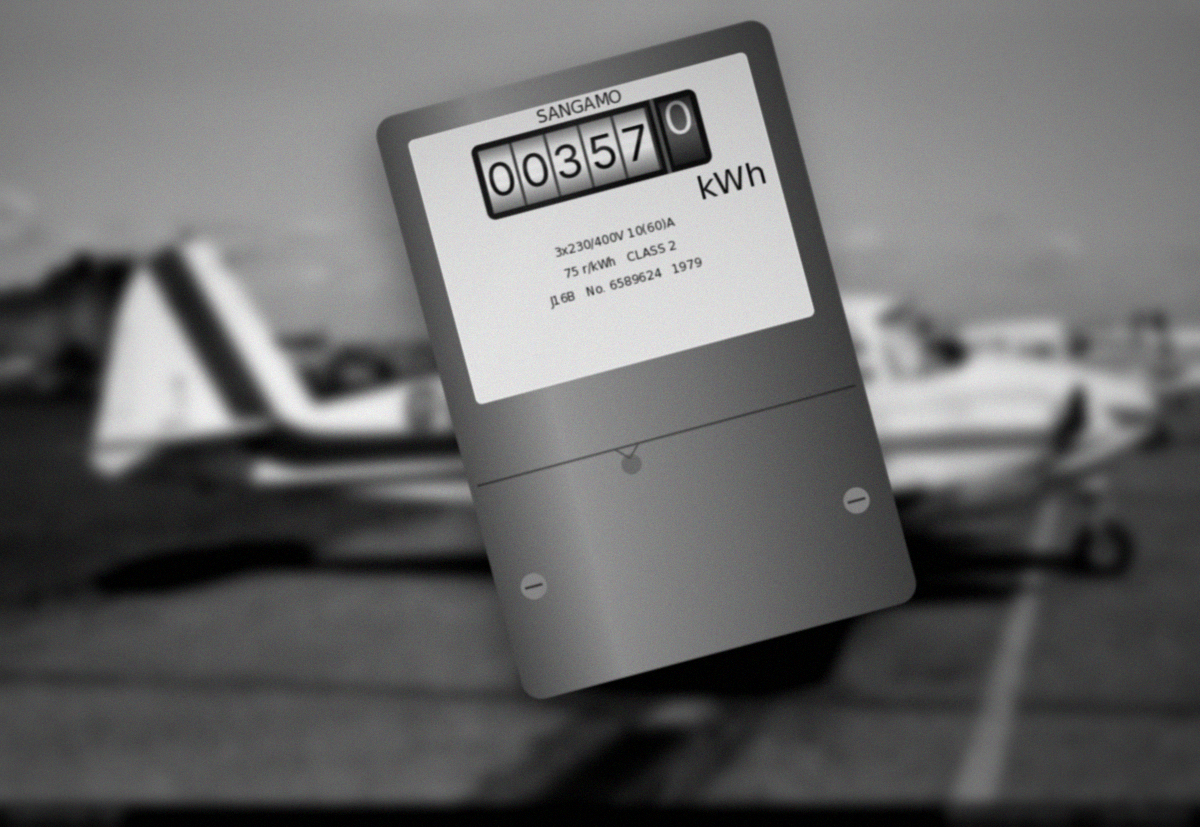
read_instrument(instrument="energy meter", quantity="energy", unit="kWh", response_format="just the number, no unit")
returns 357.0
